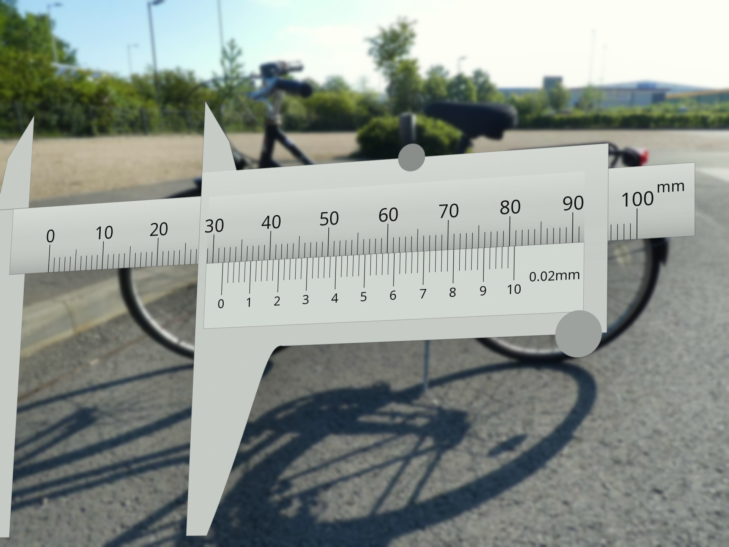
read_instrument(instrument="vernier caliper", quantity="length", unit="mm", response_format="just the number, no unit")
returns 31.8
